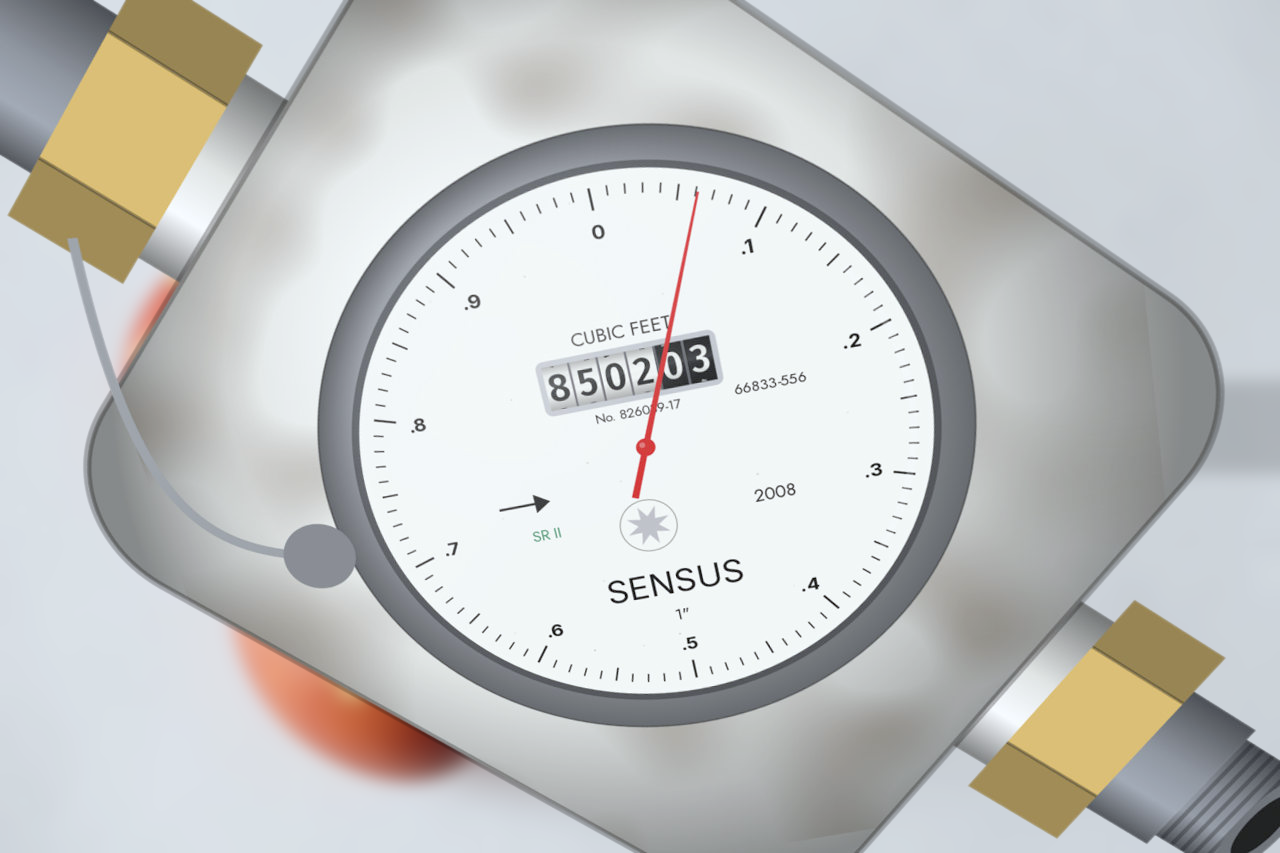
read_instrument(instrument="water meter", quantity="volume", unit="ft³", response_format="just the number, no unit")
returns 850203.06
